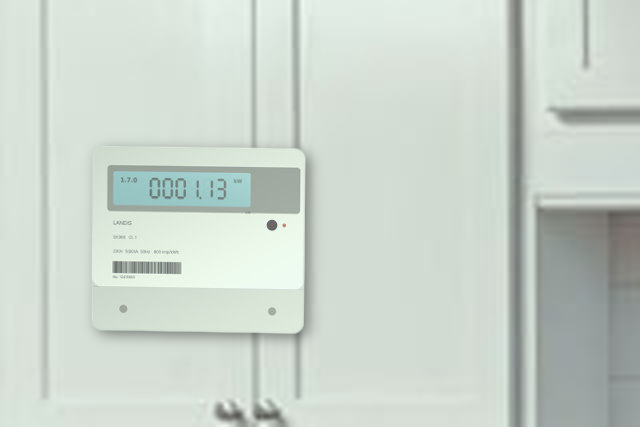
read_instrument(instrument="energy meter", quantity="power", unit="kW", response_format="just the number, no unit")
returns 1.13
